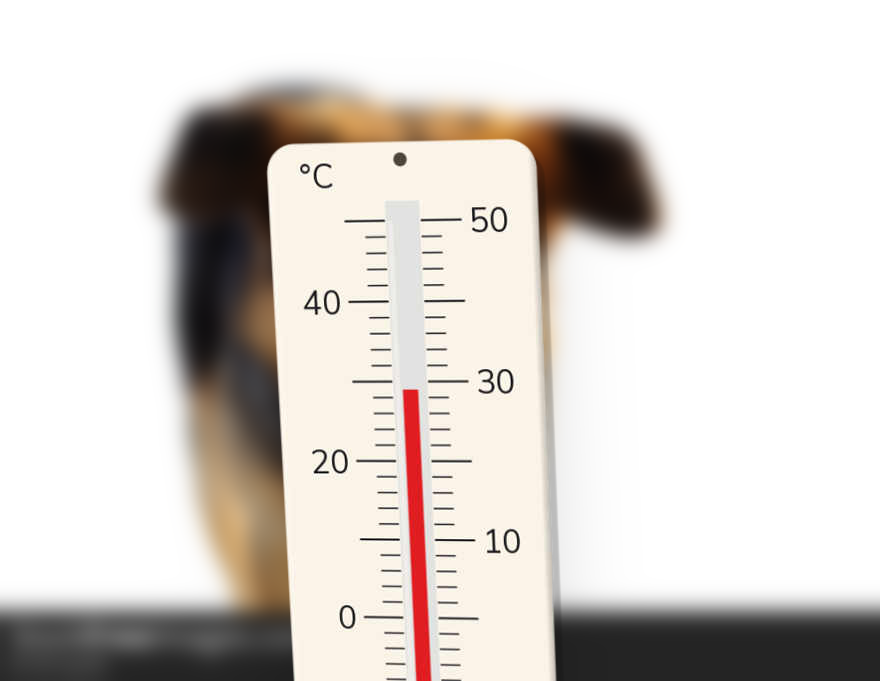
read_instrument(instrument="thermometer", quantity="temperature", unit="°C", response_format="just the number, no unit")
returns 29
